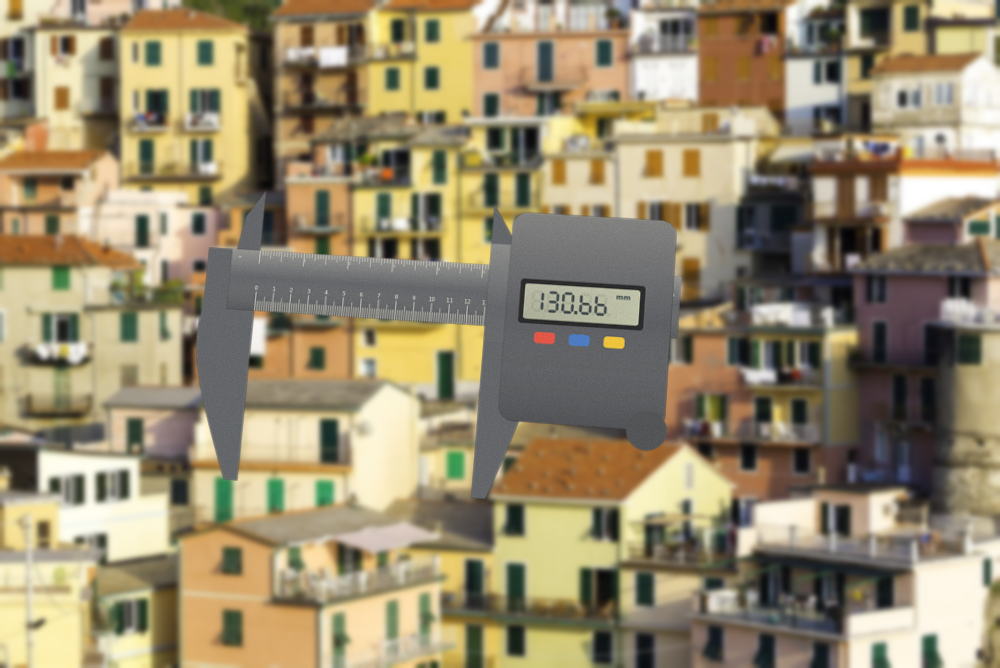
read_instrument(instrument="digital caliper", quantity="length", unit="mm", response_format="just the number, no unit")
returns 130.66
